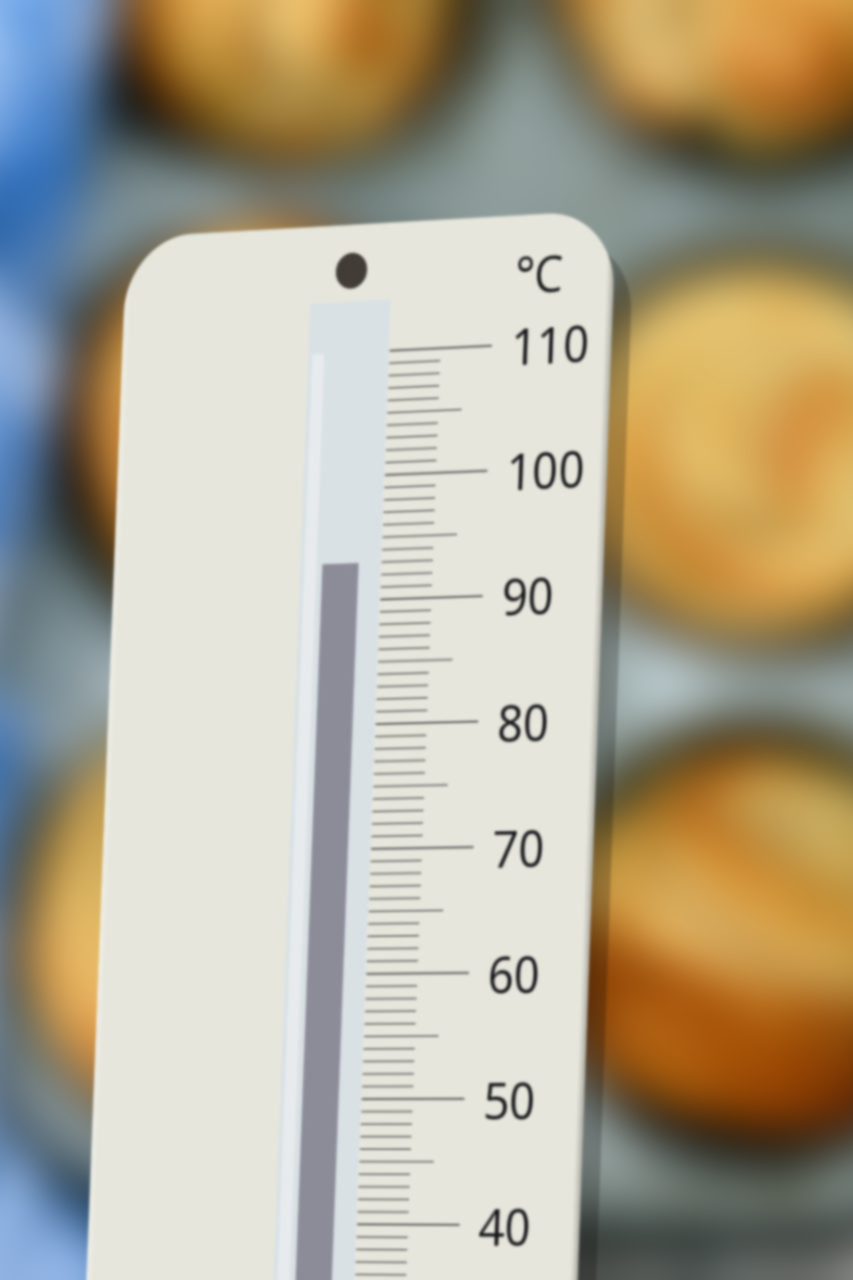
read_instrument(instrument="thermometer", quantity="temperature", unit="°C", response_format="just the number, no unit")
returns 93
